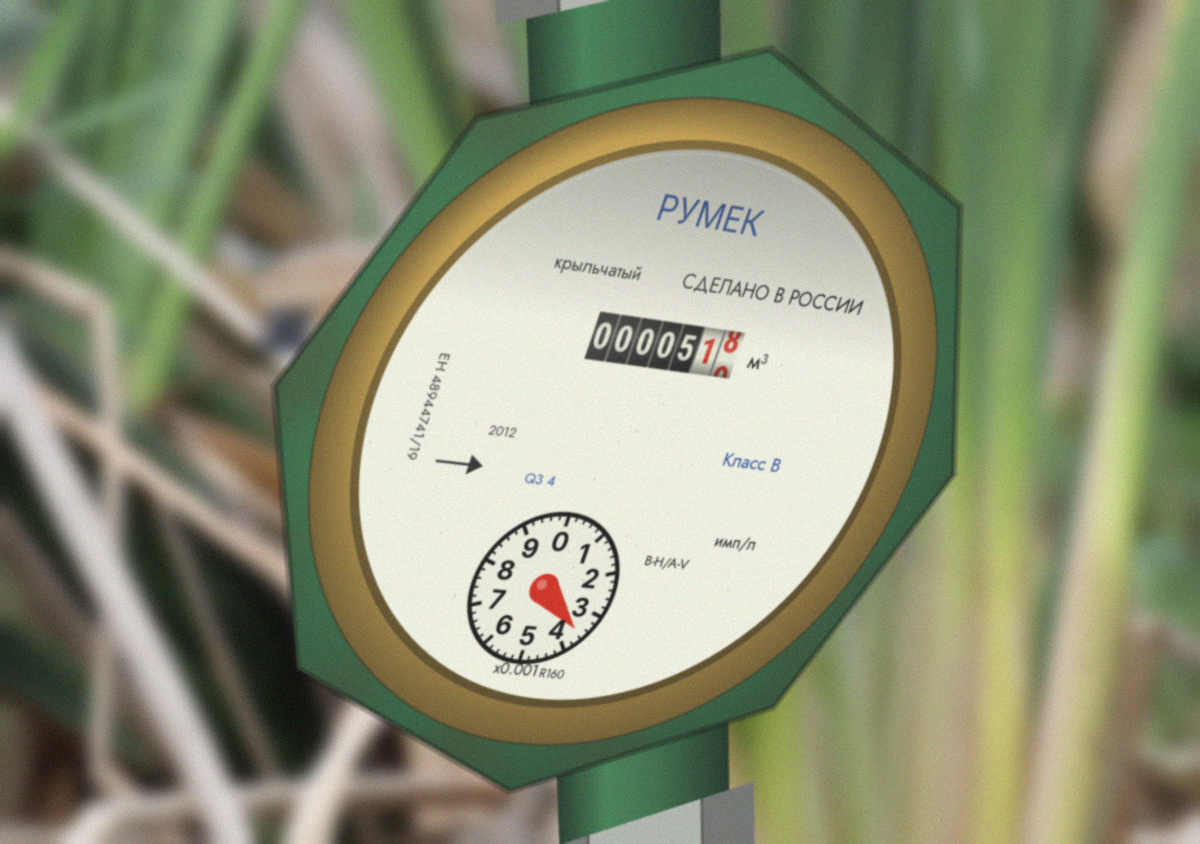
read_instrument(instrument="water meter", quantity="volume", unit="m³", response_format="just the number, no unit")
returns 5.183
